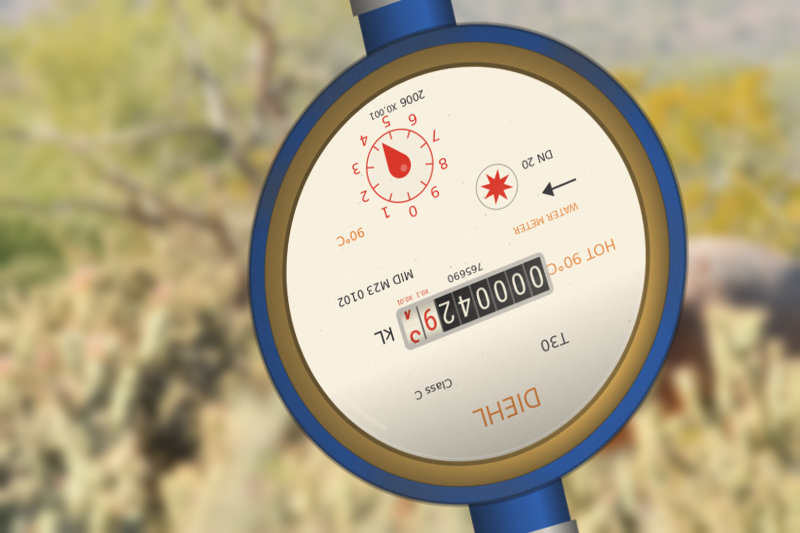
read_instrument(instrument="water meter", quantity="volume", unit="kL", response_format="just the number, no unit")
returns 42.934
